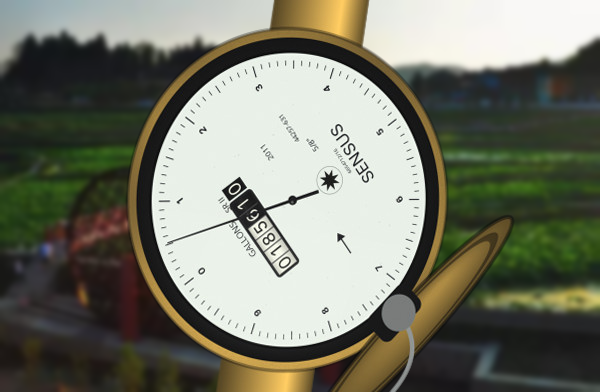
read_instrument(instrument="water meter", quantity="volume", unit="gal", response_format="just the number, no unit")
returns 185610.5
